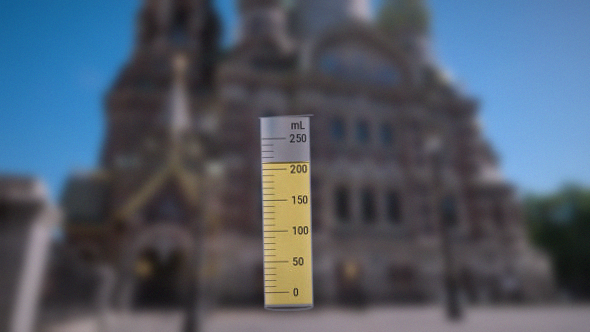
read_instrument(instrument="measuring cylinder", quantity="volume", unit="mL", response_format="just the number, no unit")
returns 210
